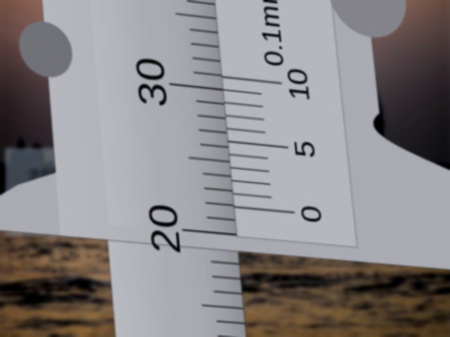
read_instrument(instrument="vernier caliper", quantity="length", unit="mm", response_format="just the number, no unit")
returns 21.9
